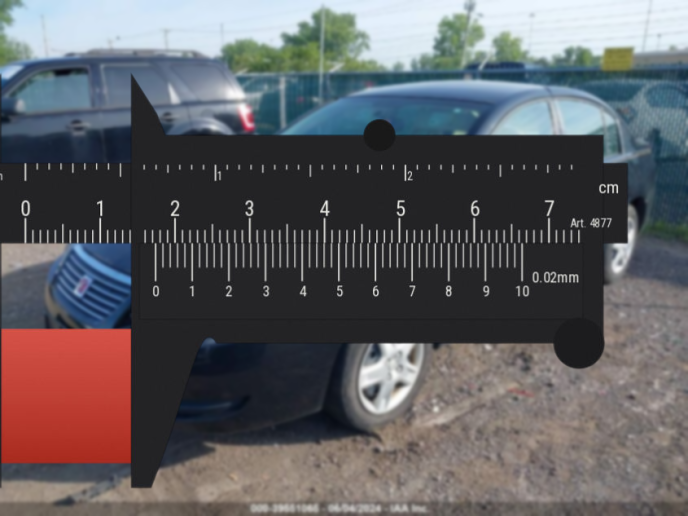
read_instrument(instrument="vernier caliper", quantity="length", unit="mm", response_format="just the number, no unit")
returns 17.4
